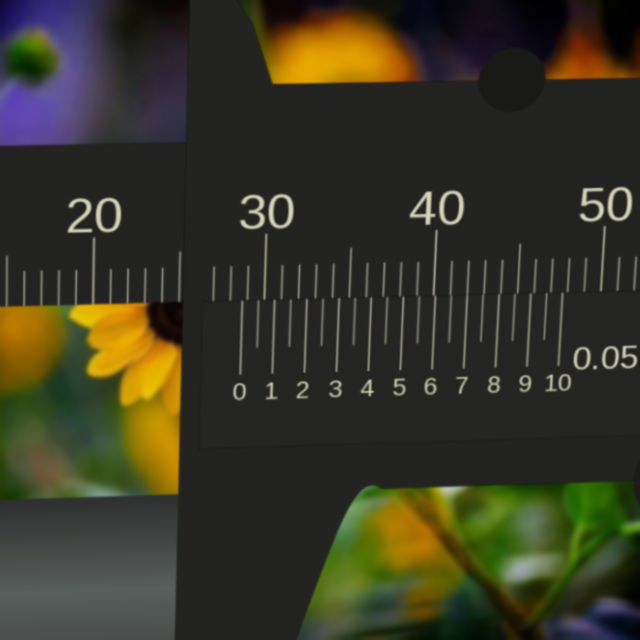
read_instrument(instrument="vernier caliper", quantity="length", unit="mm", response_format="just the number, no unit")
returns 28.7
